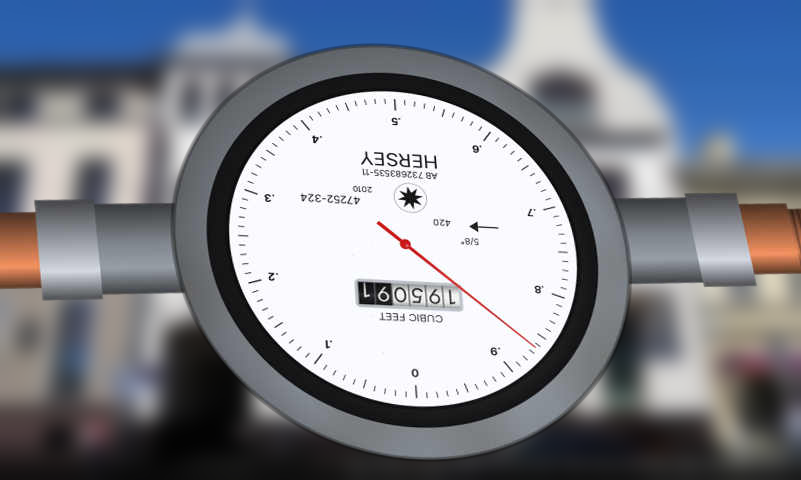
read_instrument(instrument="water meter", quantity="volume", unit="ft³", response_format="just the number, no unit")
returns 195090.86
